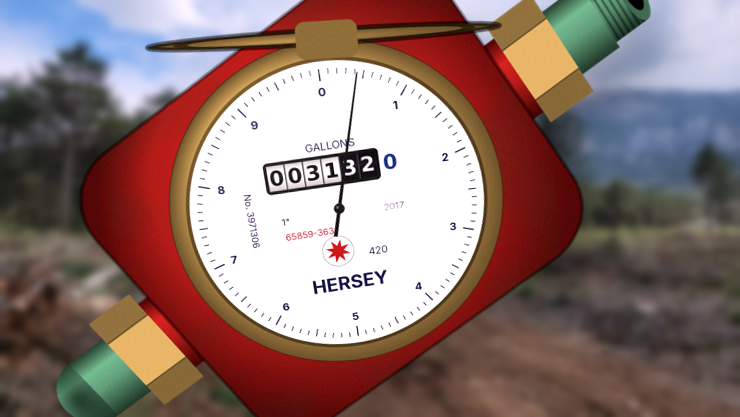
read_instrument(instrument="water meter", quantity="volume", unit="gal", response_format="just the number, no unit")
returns 31320.4
